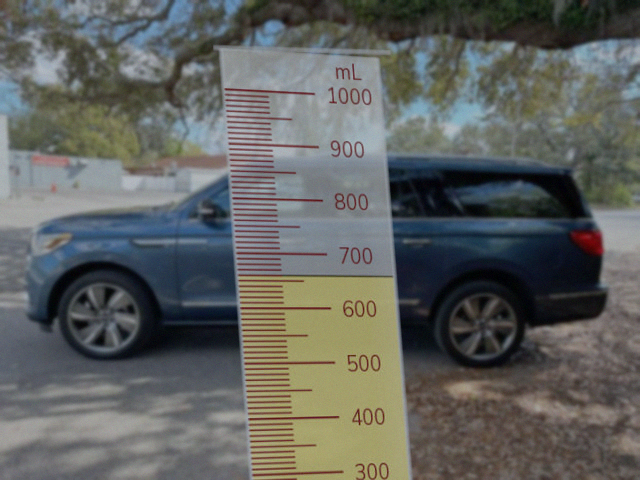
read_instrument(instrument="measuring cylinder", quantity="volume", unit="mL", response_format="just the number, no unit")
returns 660
